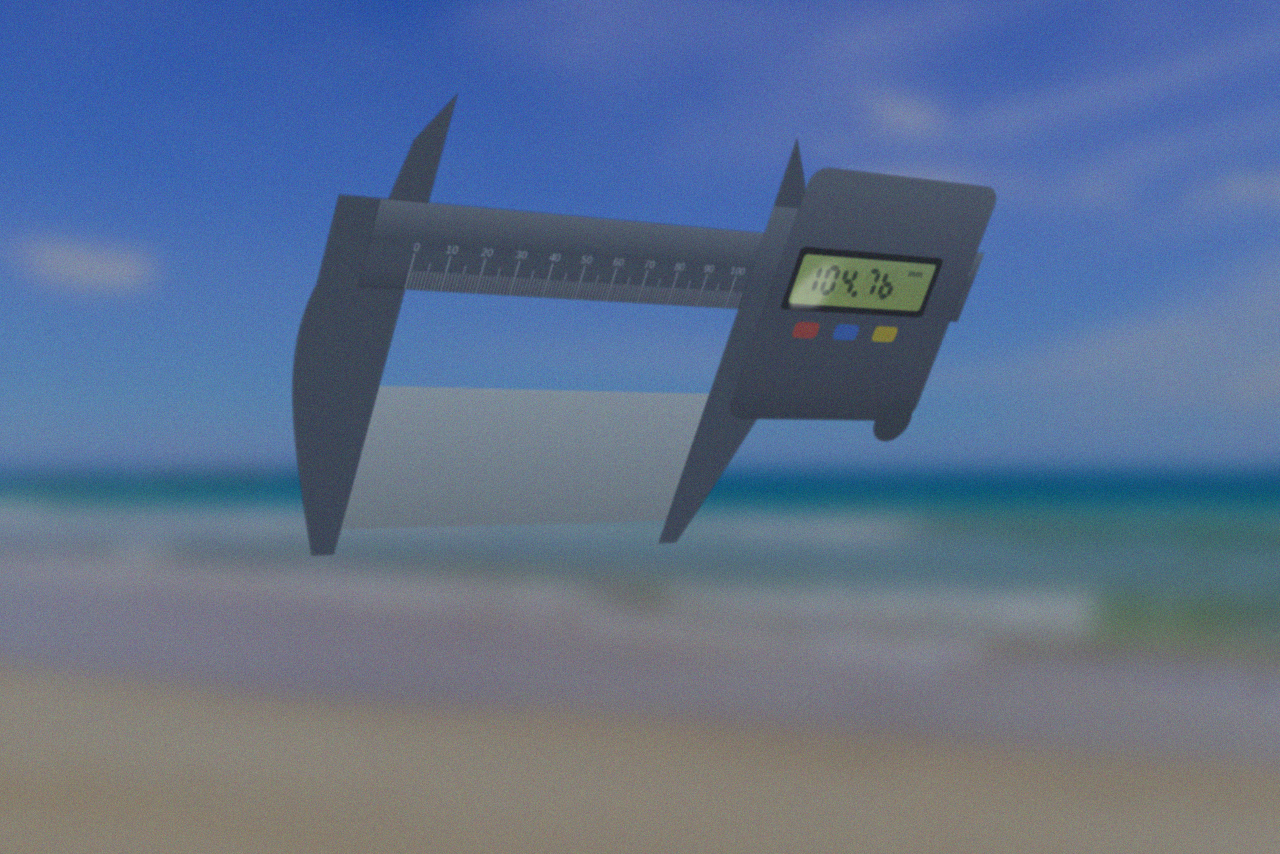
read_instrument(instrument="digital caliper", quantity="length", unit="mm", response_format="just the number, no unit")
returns 104.76
